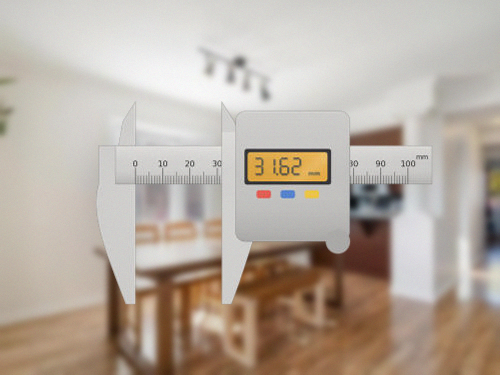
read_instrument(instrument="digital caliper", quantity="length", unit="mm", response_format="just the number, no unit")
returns 31.62
